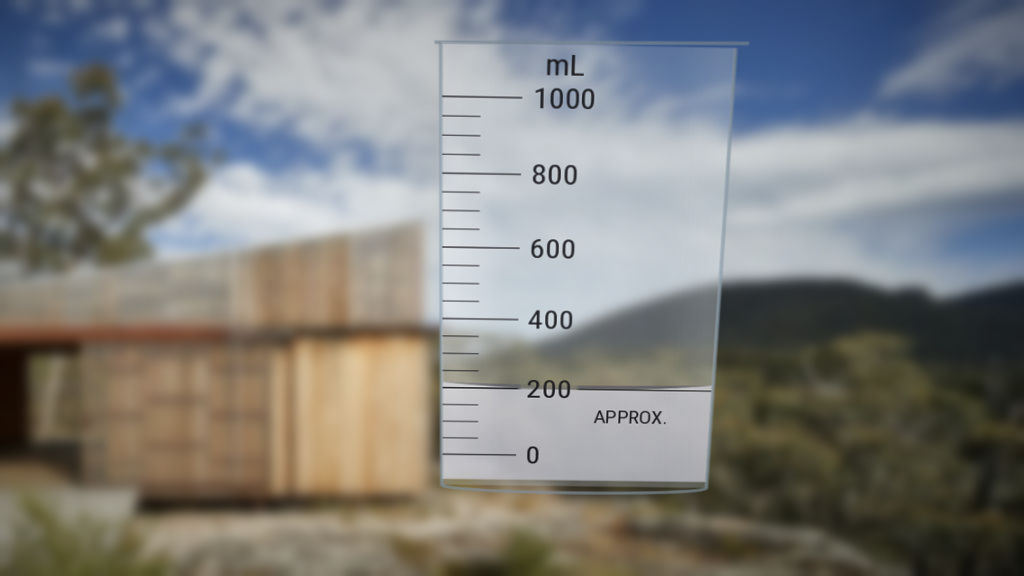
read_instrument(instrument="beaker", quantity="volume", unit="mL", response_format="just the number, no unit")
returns 200
